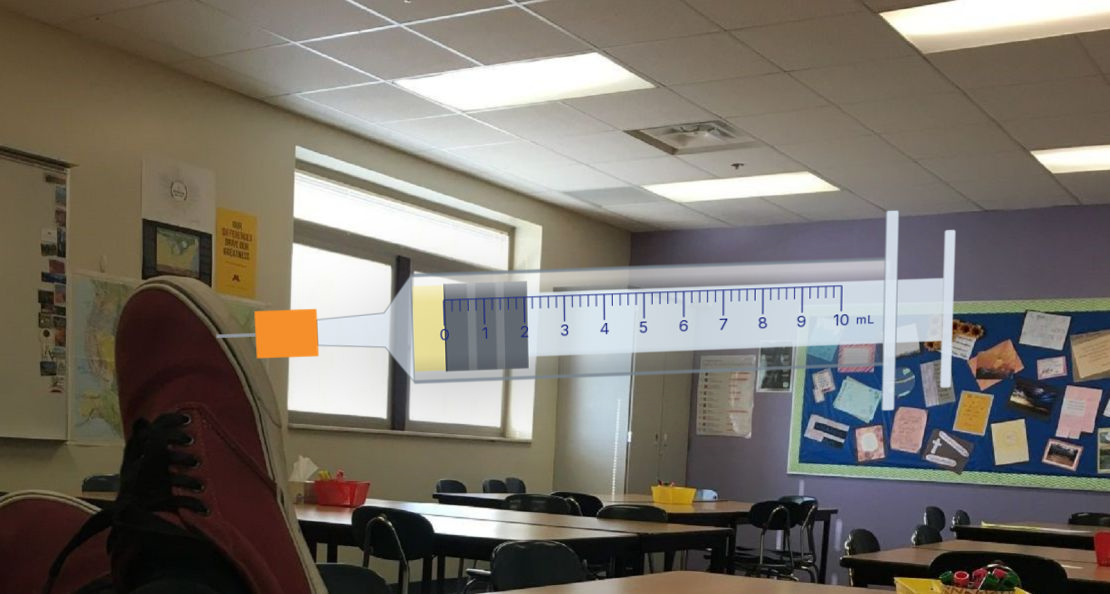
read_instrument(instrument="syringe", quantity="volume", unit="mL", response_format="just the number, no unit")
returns 0
